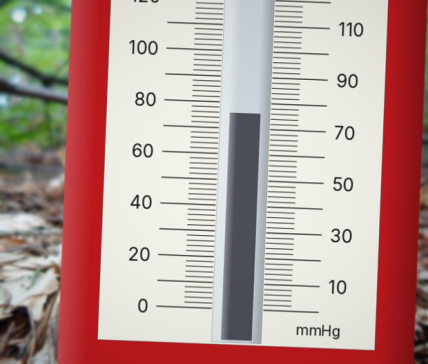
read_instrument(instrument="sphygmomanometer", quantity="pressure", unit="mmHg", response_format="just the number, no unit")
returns 76
